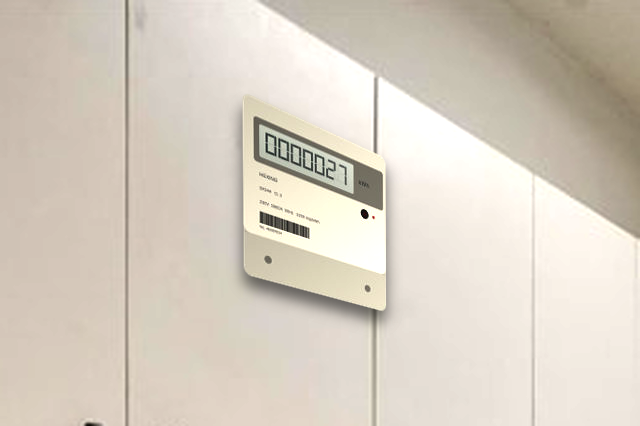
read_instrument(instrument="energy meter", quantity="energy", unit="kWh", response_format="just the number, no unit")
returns 27
